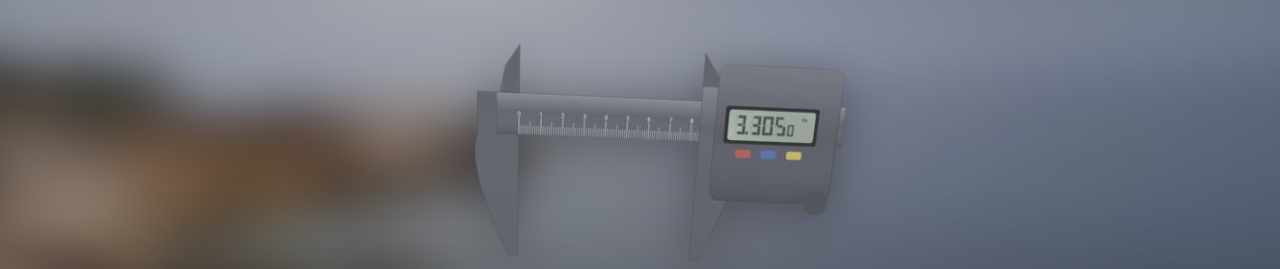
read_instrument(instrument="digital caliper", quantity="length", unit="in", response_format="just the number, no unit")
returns 3.3050
